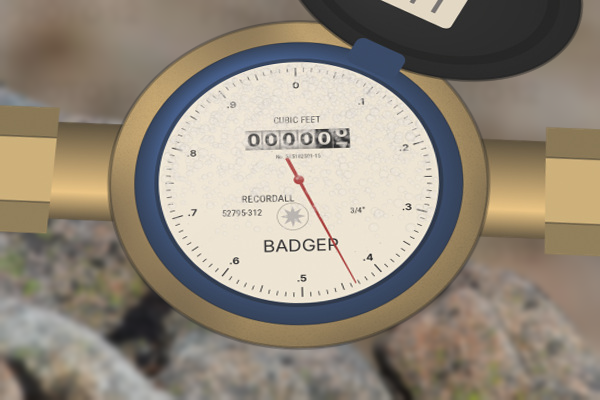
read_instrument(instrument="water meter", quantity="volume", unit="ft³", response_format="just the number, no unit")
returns 6.43
